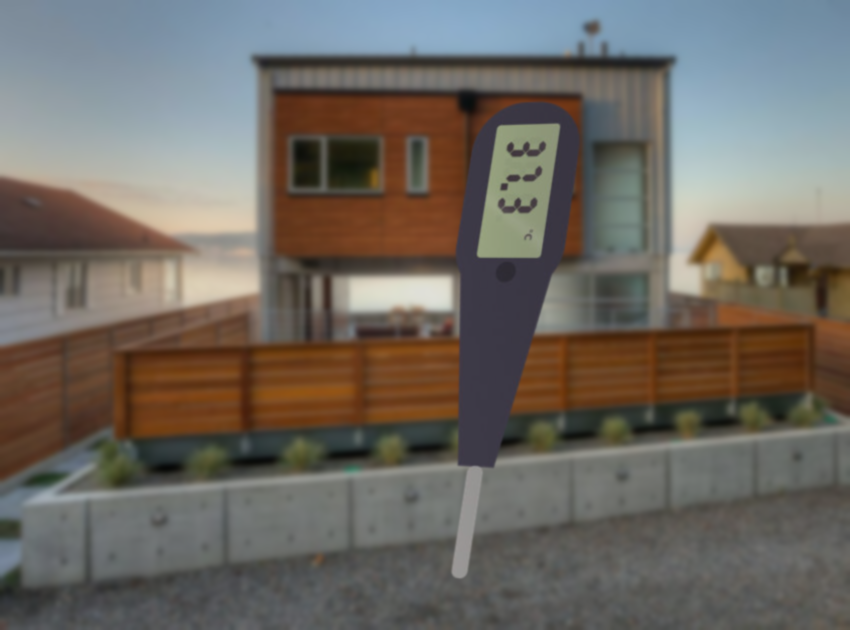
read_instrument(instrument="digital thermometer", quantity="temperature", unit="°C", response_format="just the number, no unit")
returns 37.3
